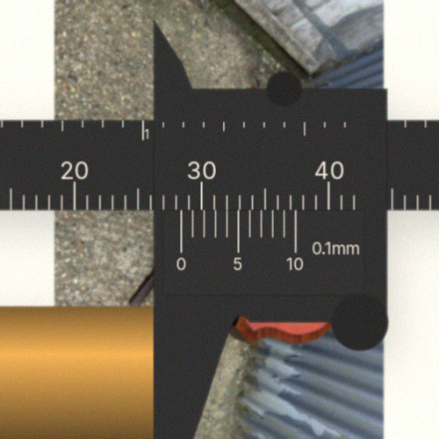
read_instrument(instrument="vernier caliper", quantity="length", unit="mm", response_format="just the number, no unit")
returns 28.4
